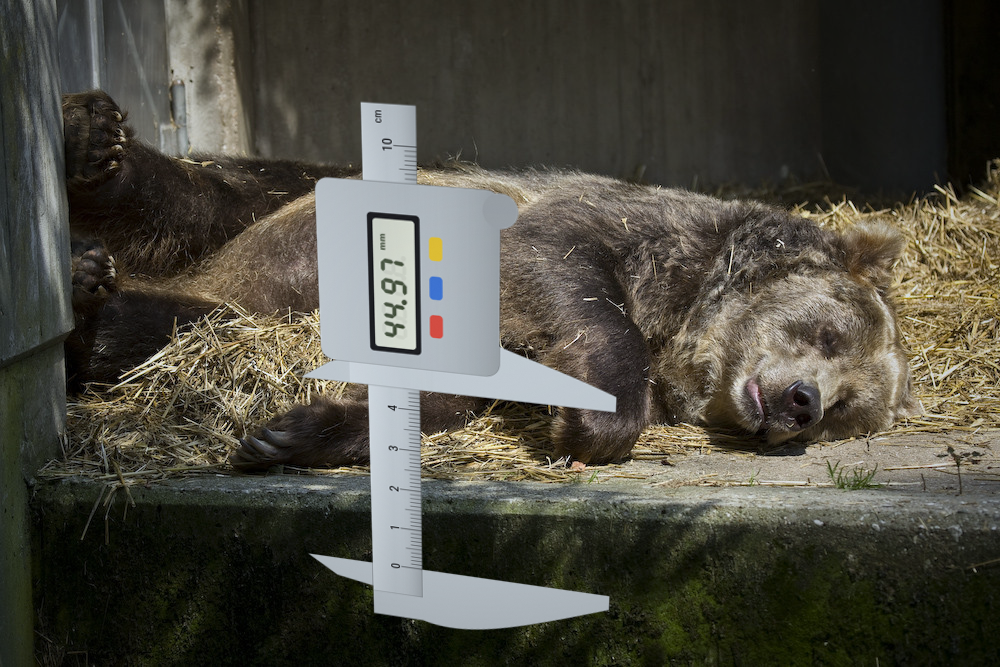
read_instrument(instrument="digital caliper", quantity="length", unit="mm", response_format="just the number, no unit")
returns 44.97
